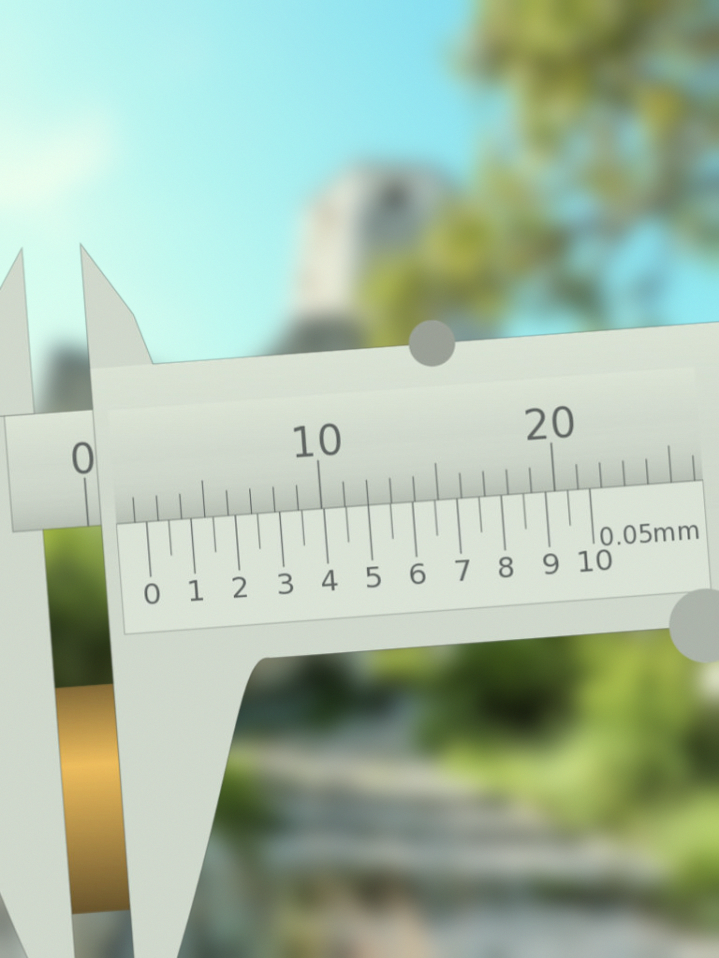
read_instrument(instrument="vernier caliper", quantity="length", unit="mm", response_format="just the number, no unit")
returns 2.50
